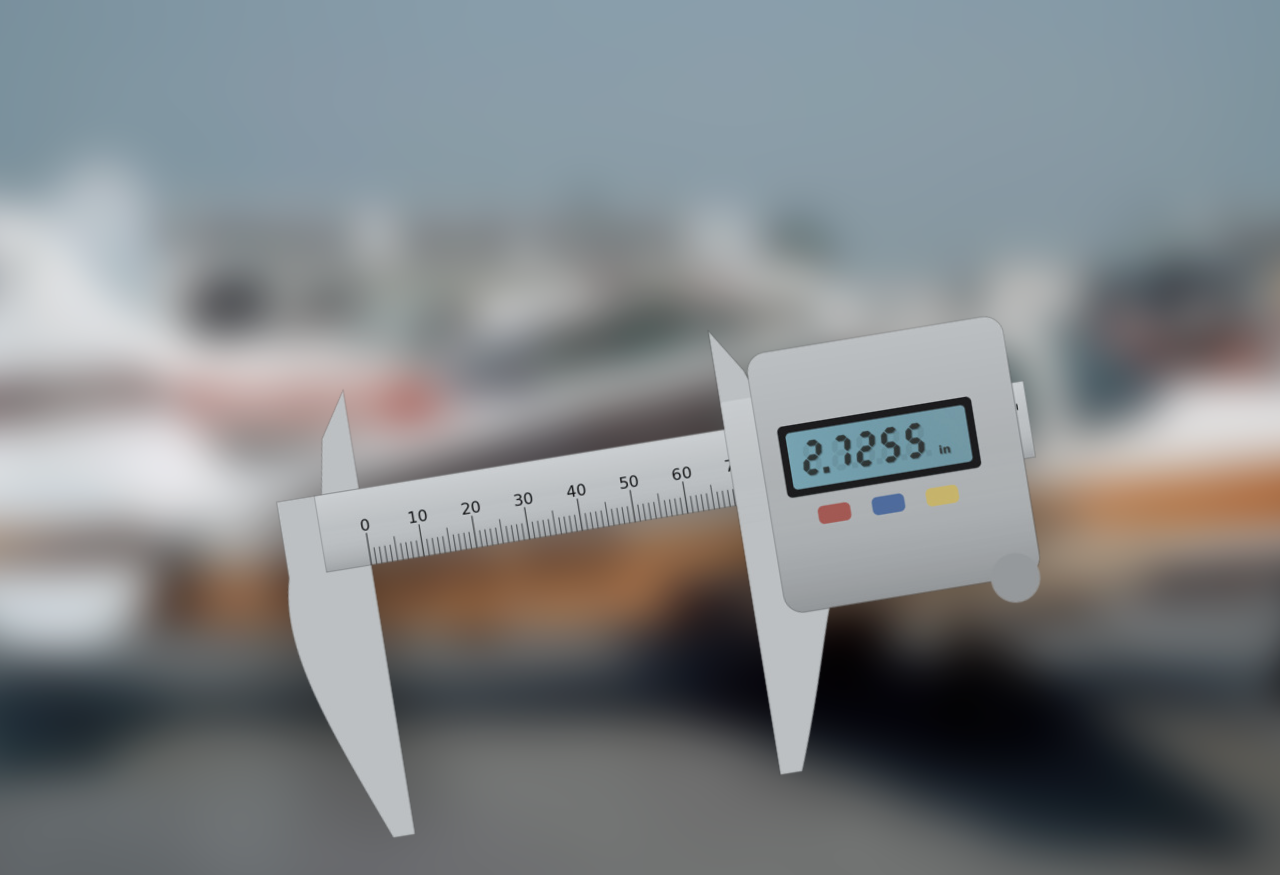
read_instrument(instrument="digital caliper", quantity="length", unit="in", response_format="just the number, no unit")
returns 2.7255
